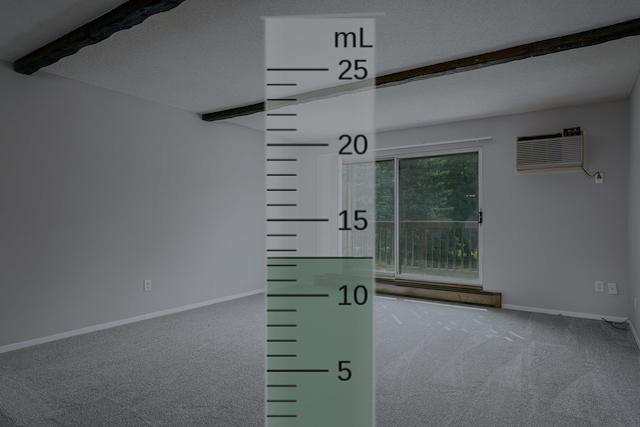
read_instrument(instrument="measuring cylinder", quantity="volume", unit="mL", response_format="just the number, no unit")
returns 12.5
